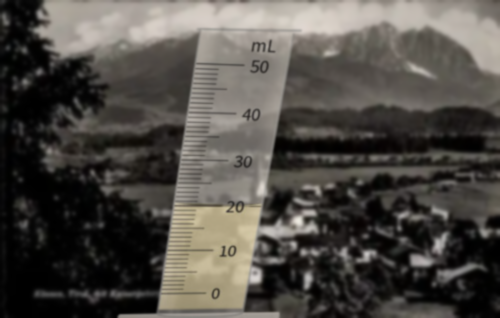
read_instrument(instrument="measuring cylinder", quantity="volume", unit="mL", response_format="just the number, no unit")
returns 20
